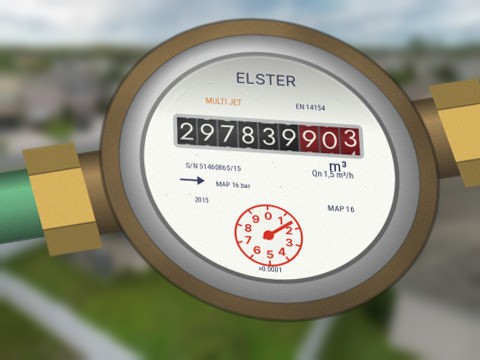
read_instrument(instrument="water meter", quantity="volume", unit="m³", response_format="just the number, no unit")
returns 297839.9031
